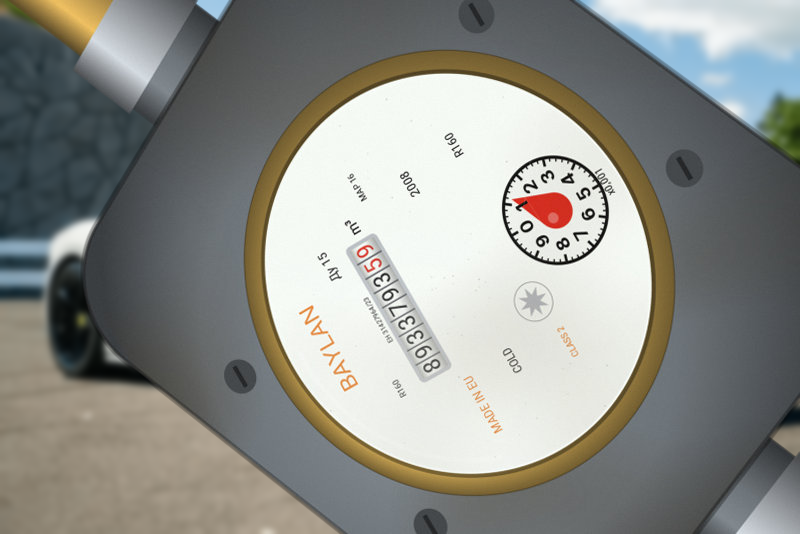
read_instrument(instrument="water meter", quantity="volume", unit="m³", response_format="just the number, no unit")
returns 8933793.591
